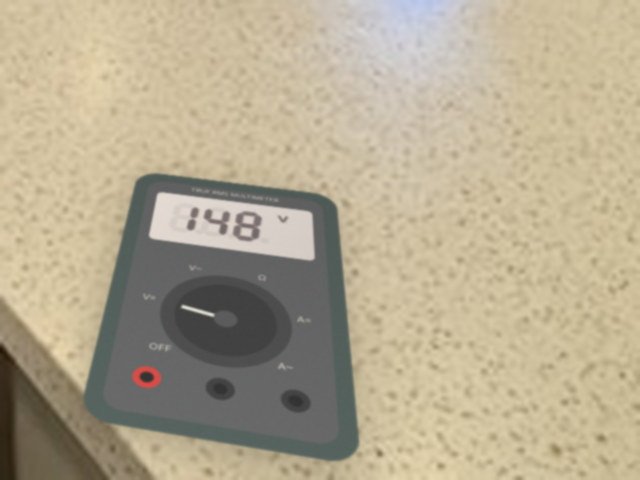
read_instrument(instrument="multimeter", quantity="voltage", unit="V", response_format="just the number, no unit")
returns 148
